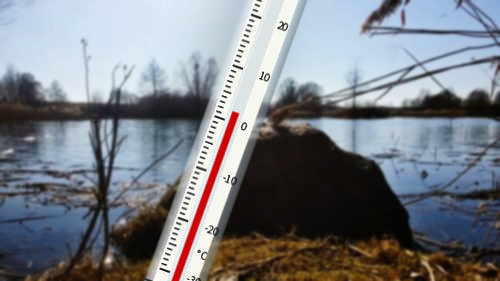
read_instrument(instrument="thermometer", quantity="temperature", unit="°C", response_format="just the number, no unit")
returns 2
